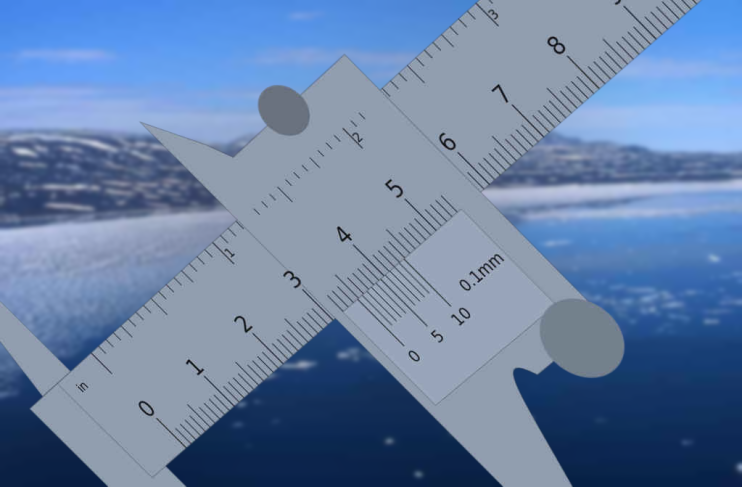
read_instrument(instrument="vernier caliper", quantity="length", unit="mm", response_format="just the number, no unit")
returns 34.8
